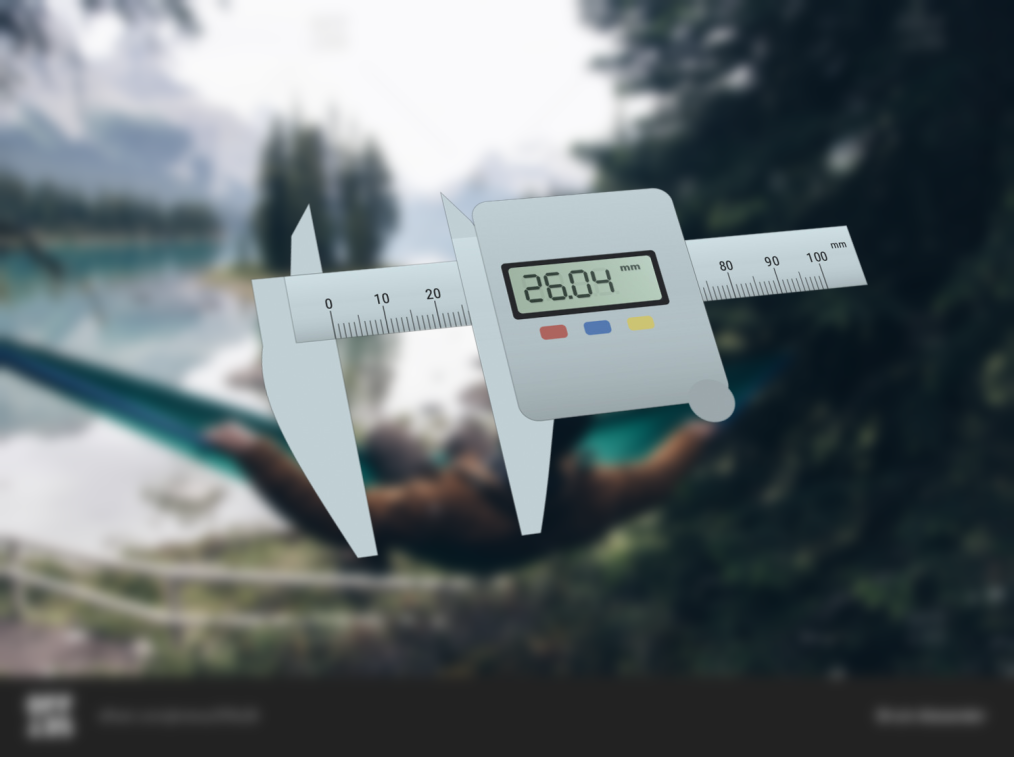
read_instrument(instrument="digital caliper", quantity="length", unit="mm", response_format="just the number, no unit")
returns 26.04
